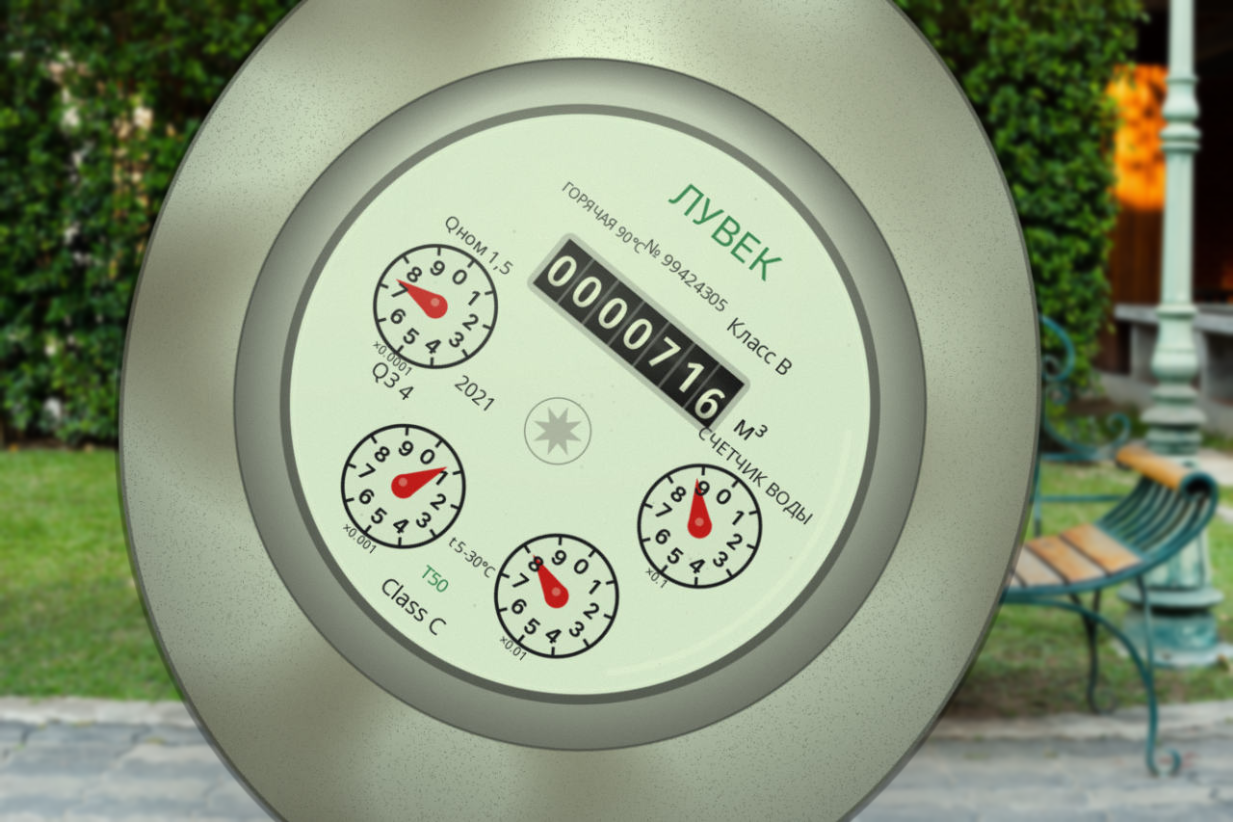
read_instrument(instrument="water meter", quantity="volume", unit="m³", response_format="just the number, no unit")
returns 715.8807
